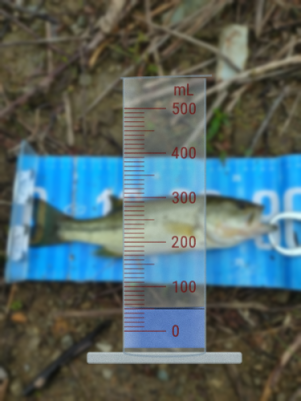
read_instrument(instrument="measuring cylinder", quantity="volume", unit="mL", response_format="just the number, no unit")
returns 50
